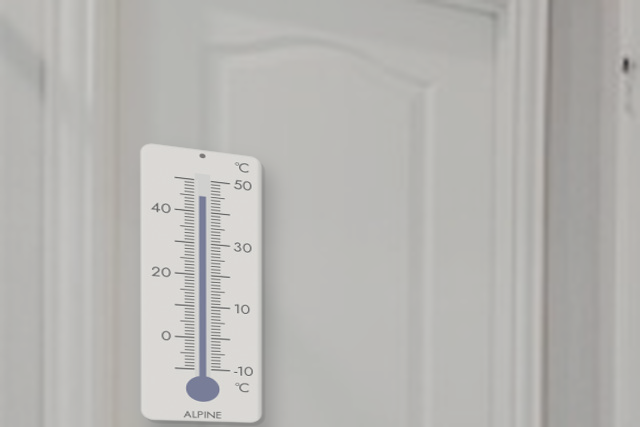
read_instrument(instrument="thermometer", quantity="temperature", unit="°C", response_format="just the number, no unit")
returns 45
